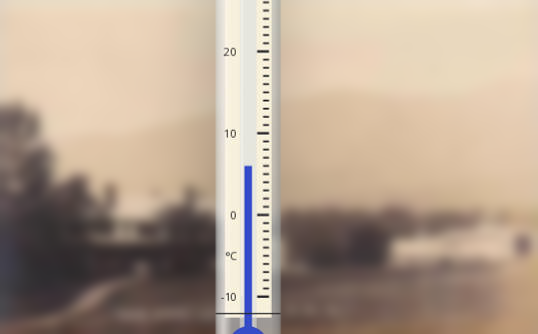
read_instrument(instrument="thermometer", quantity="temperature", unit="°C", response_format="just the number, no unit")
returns 6
